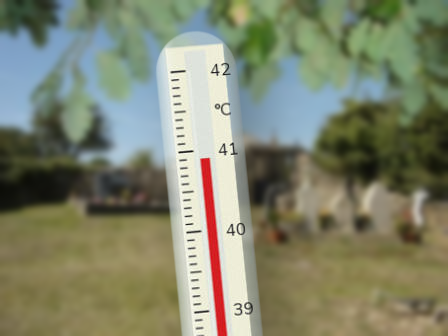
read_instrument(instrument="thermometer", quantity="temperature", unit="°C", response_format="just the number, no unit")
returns 40.9
